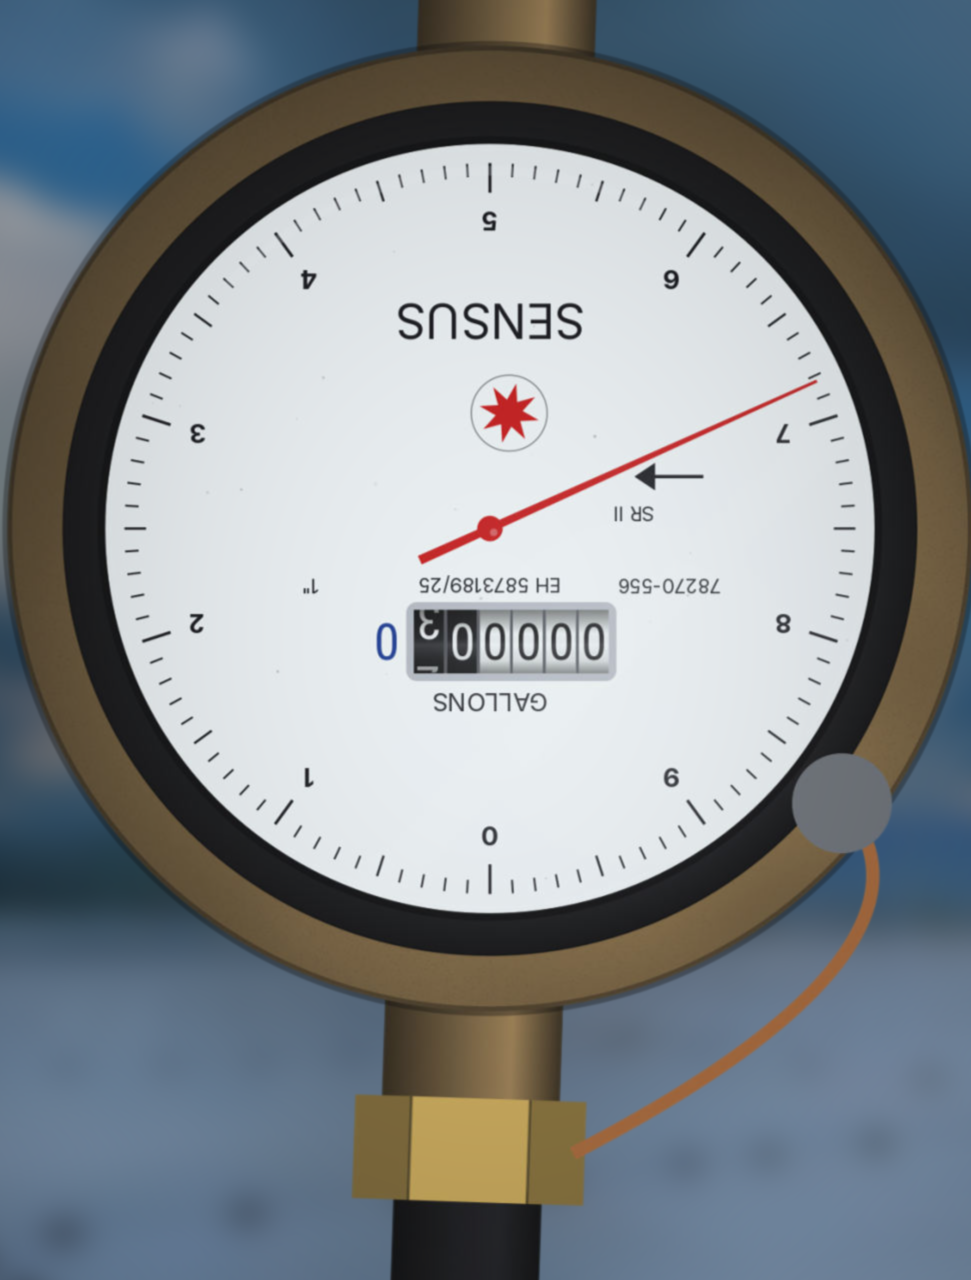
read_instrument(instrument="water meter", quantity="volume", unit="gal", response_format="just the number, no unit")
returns 26.8
